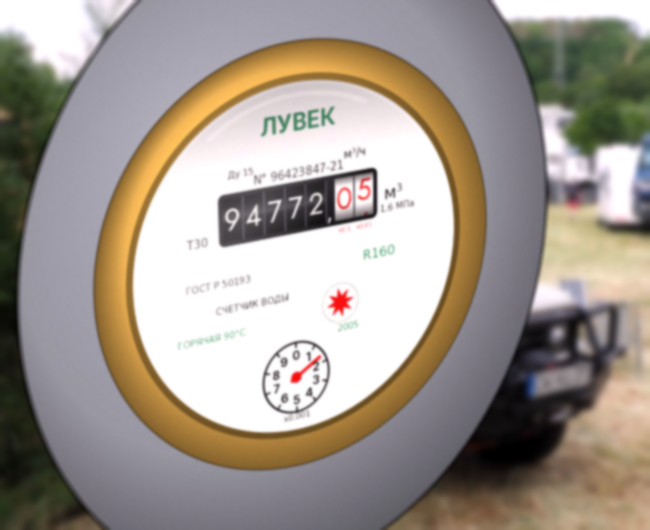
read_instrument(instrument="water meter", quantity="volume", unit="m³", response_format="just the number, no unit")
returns 94772.051
